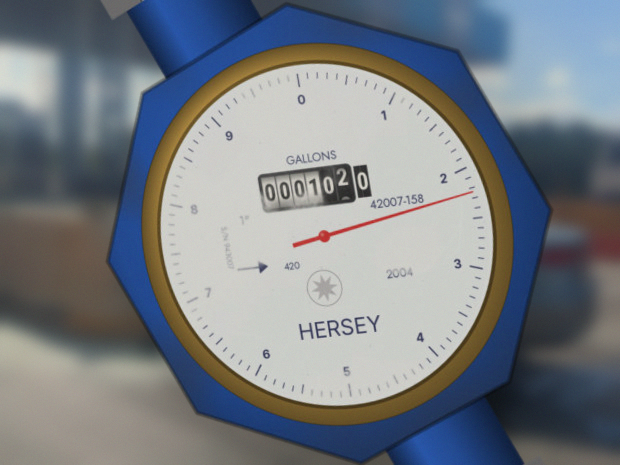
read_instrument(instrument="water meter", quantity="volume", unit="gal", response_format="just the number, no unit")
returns 1022.2
